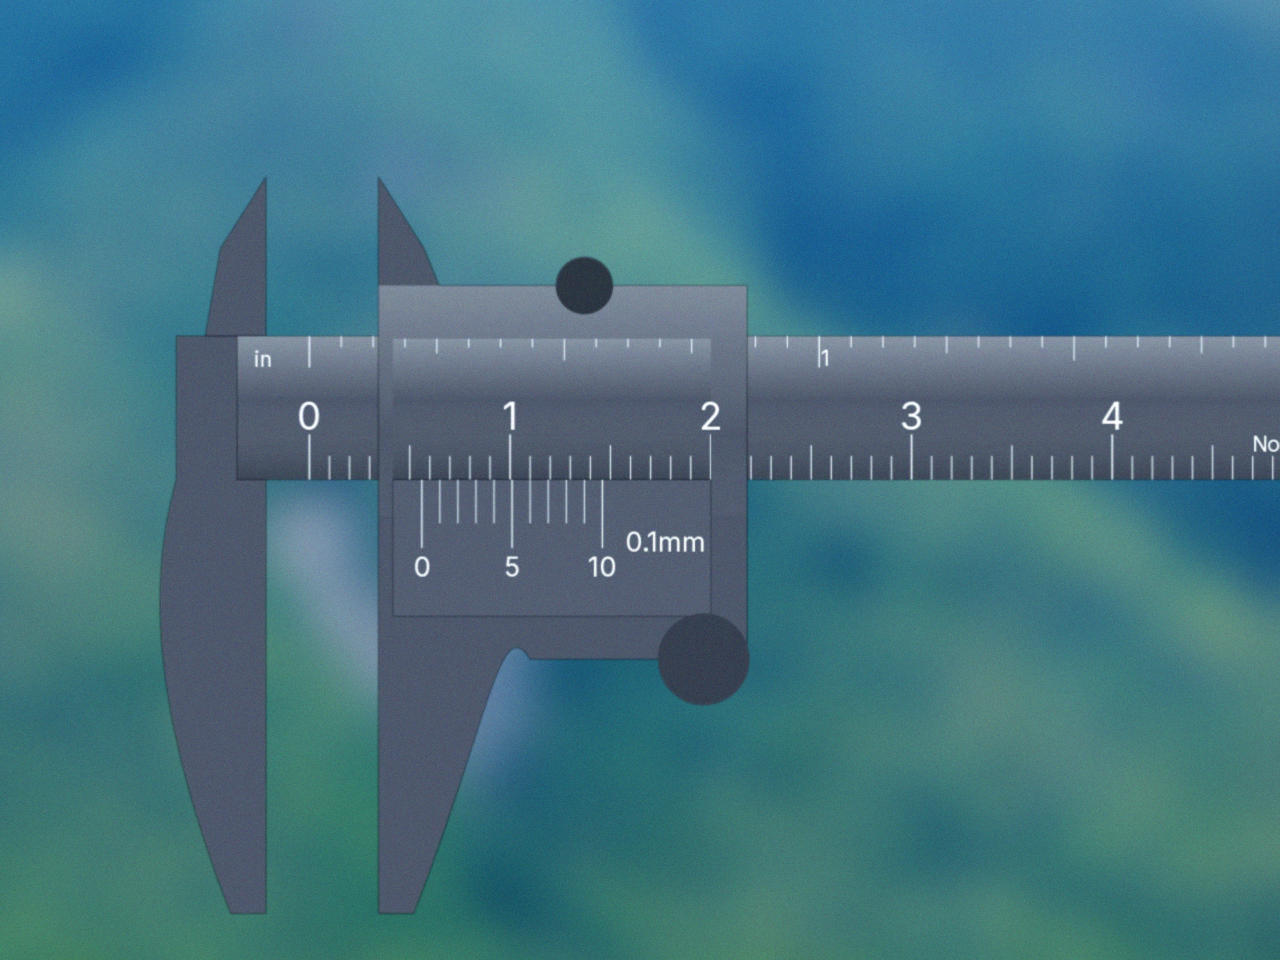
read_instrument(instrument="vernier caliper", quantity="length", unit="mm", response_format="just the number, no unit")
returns 5.6
